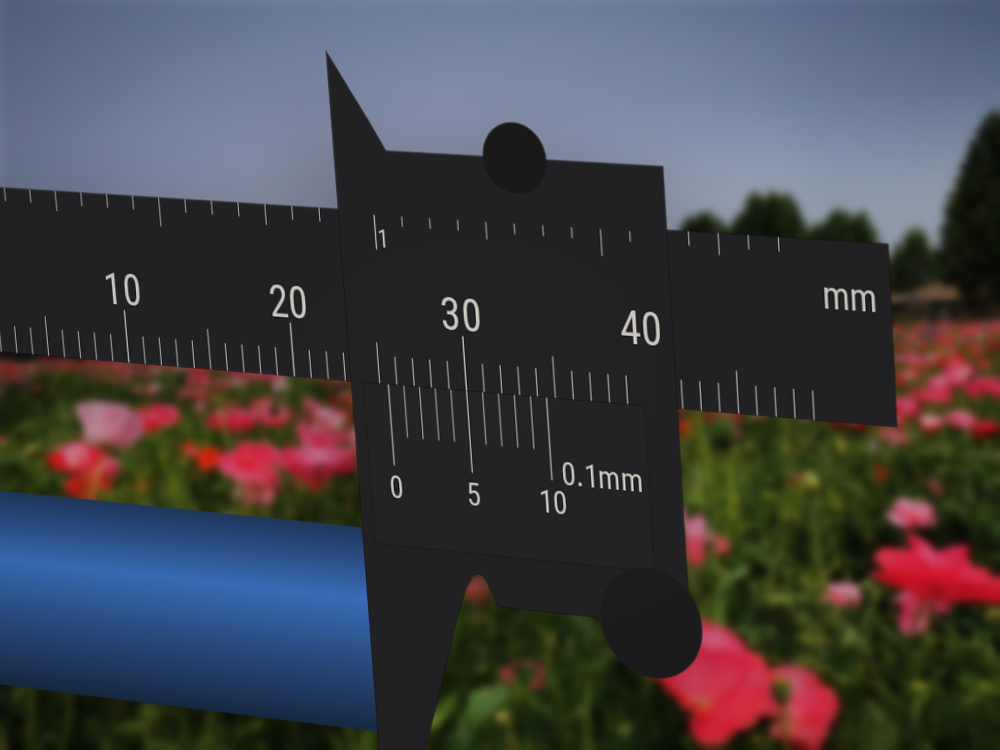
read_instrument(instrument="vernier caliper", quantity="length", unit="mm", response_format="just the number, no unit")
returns 25.5
